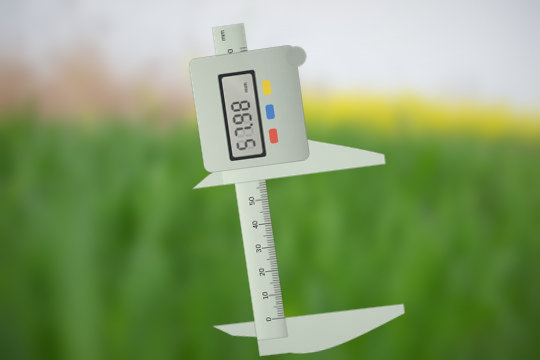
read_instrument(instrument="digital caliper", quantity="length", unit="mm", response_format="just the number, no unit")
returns 57.98
